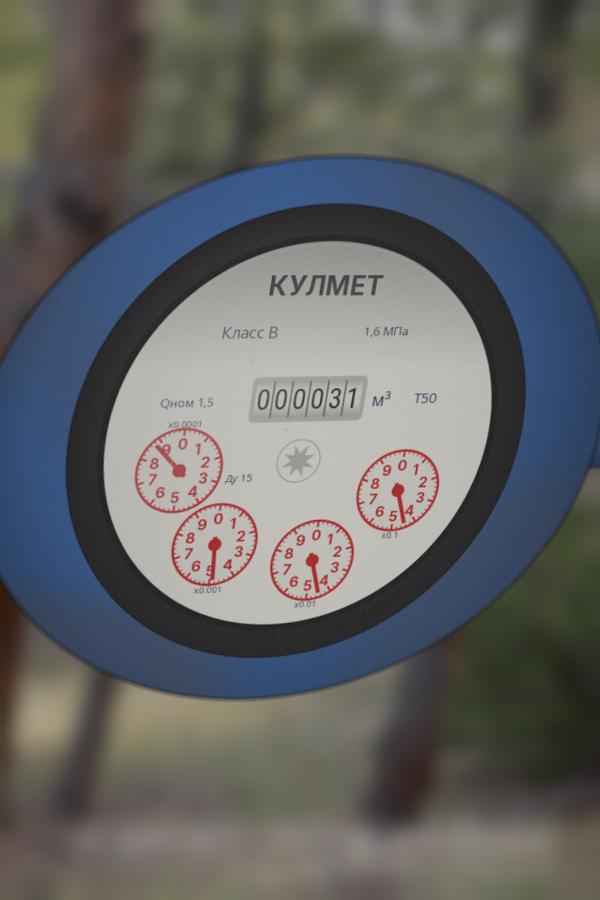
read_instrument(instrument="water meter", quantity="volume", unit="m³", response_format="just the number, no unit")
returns 31.4448
